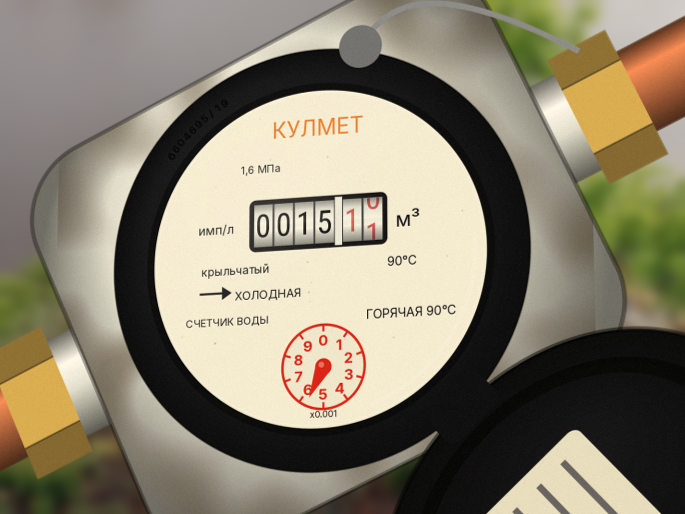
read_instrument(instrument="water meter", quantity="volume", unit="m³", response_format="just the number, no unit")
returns 15.105
